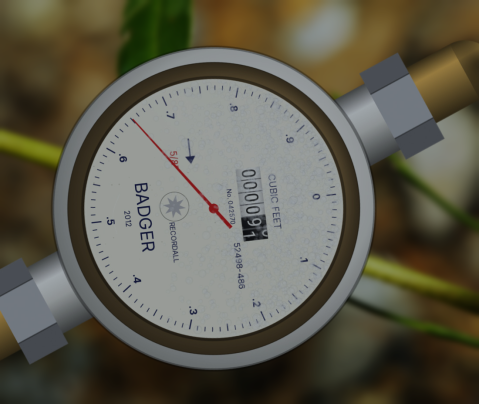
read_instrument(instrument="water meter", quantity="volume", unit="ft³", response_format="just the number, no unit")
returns 90.65
